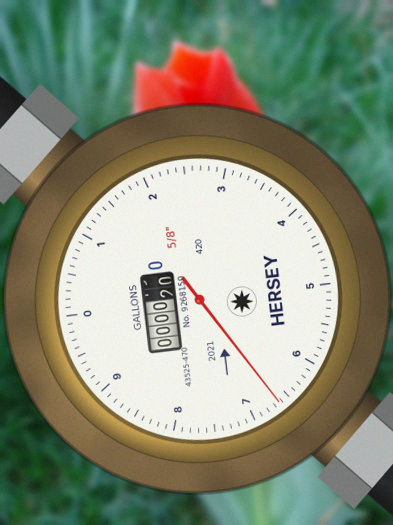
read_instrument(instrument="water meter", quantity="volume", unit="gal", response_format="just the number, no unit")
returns 196.6
